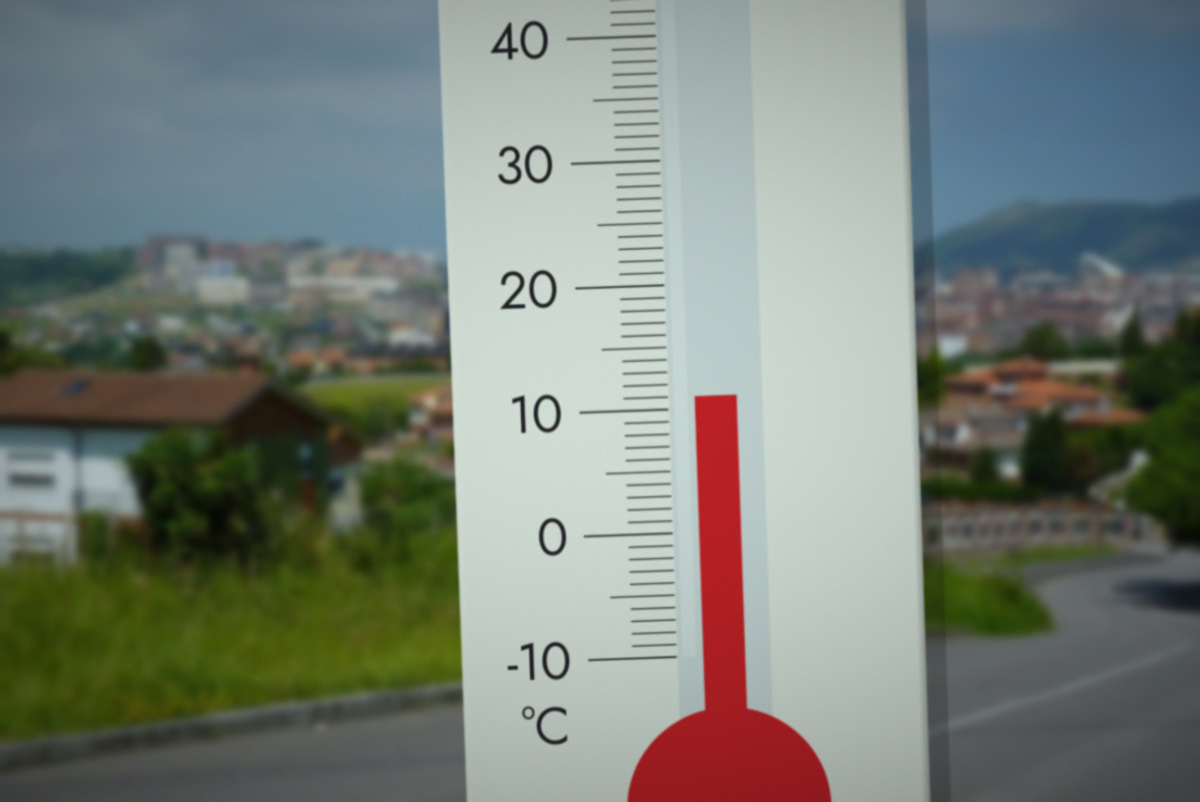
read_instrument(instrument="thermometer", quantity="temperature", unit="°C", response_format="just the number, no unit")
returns 11
